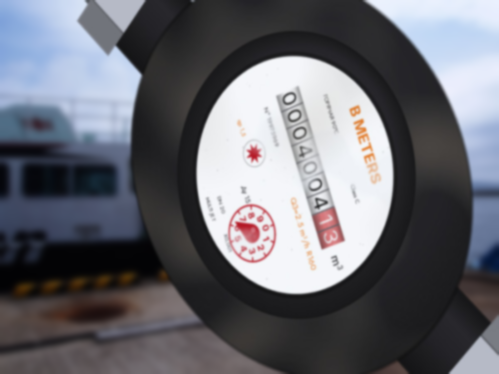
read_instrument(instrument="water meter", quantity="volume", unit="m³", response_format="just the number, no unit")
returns 4004.136
